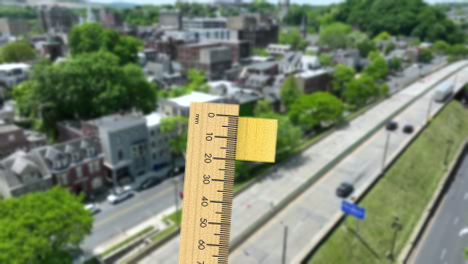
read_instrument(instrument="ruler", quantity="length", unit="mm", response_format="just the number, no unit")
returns 20
